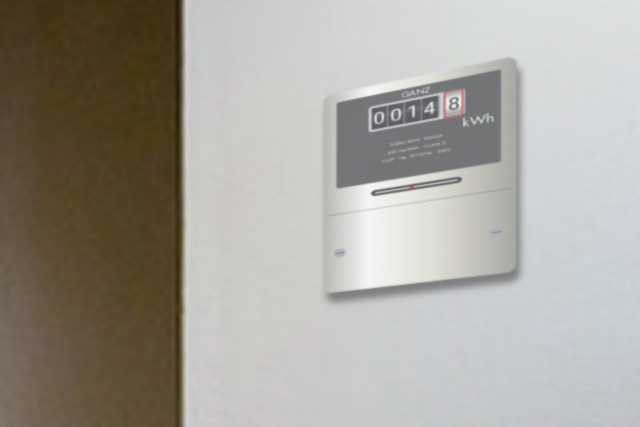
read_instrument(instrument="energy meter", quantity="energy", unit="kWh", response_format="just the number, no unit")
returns 14.8
